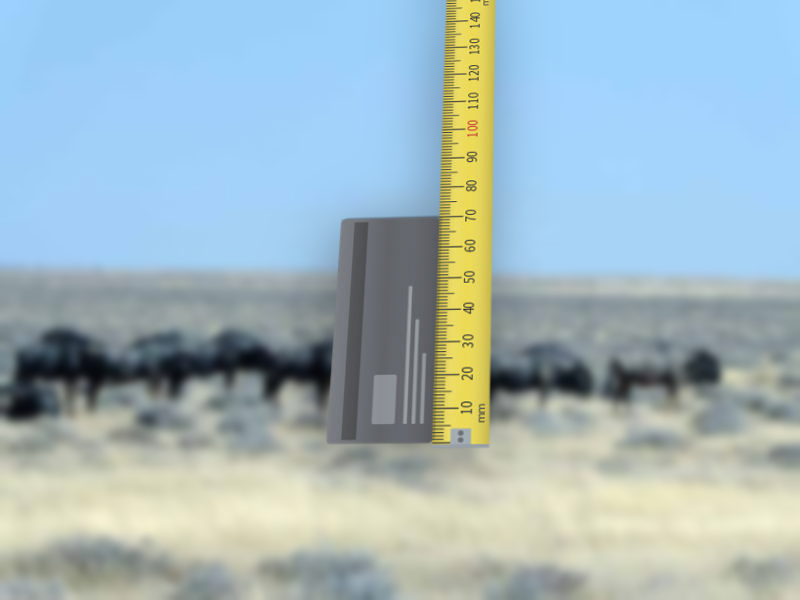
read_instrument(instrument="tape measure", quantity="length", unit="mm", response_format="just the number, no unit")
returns 70
